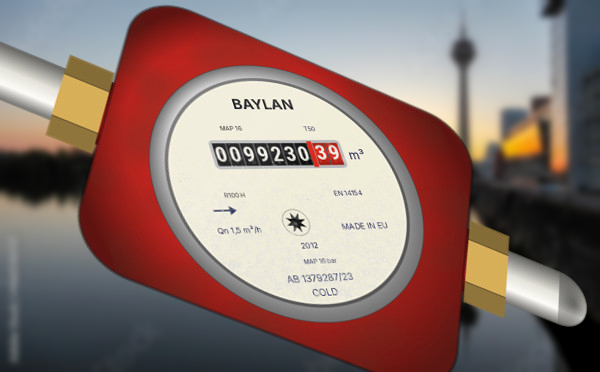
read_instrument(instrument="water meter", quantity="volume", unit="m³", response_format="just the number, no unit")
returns 99230.39
